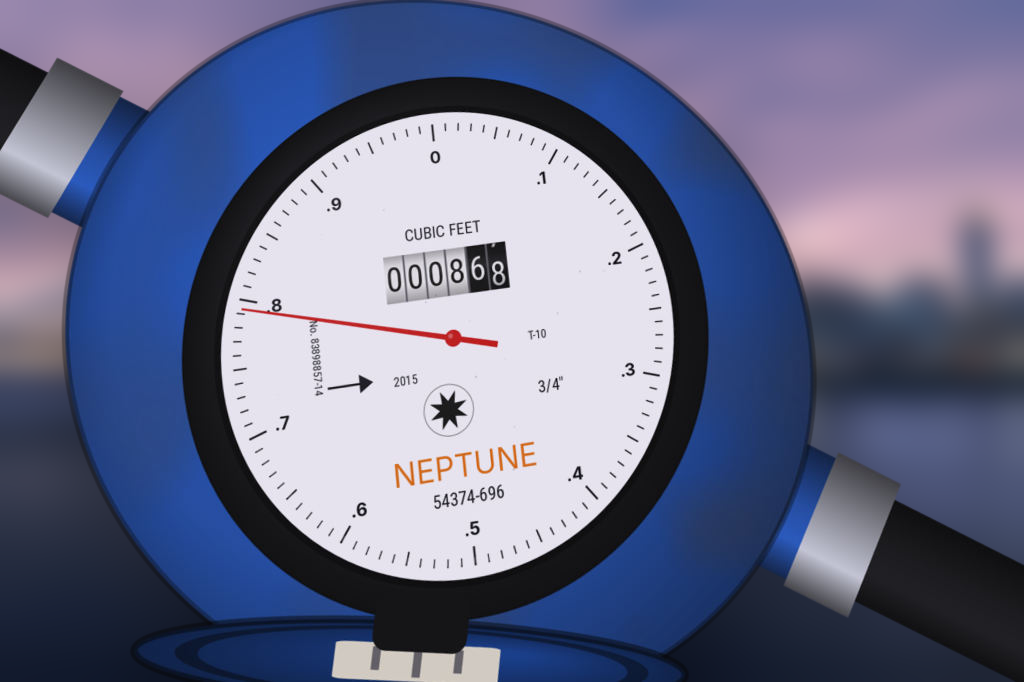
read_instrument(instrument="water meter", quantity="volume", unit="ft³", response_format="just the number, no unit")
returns 867.79
